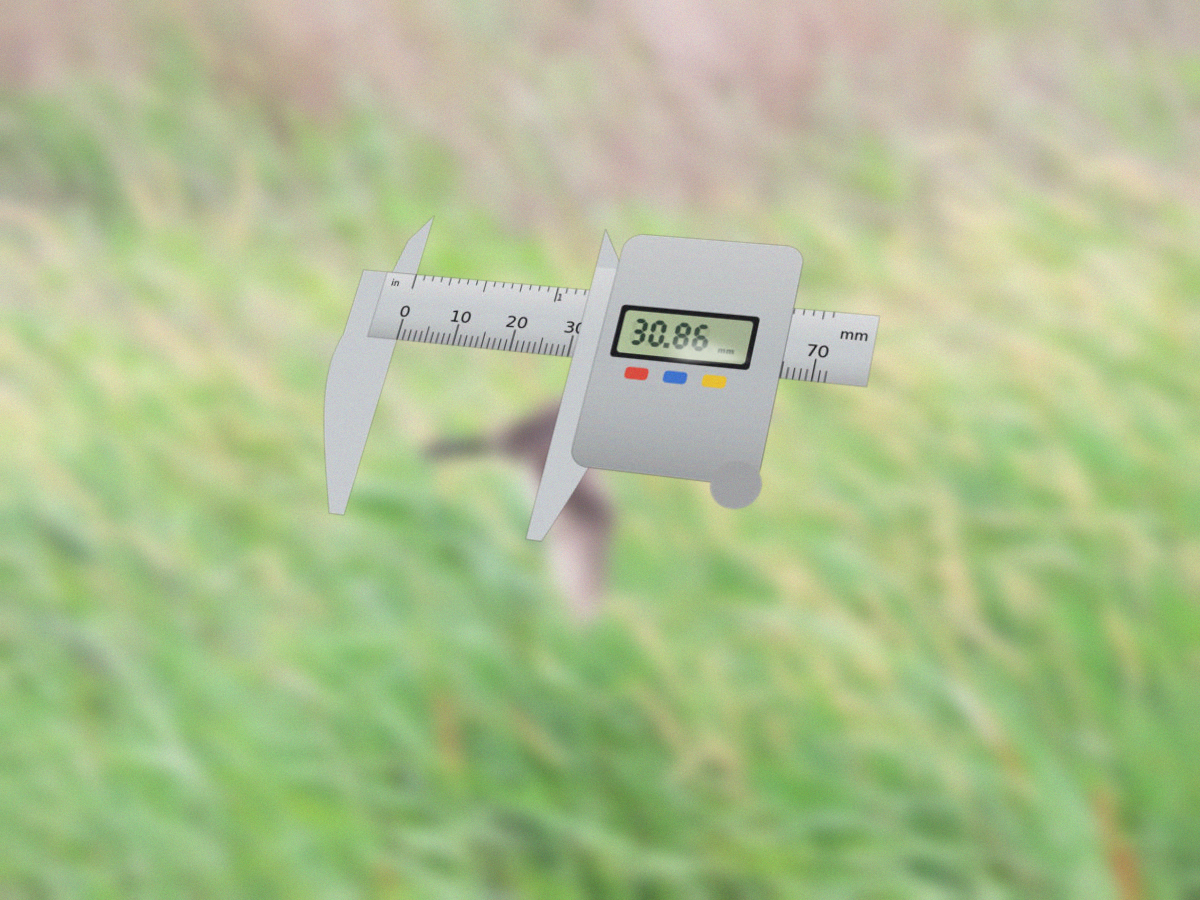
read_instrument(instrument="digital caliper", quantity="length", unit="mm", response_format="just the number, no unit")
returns 30.86
